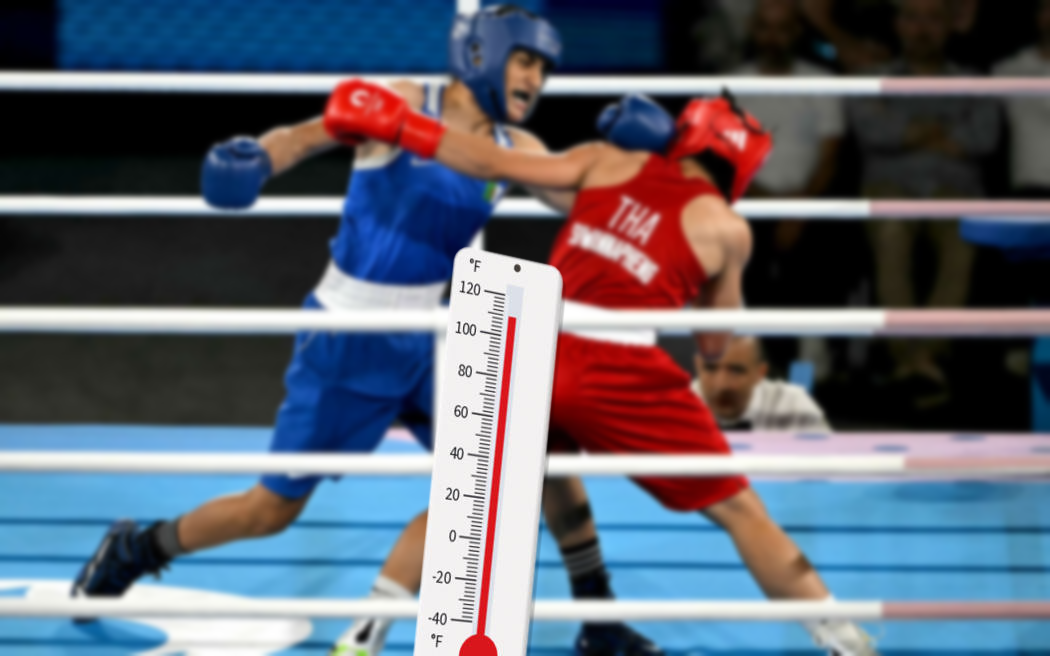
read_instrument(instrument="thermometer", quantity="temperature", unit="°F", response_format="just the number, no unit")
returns 110
